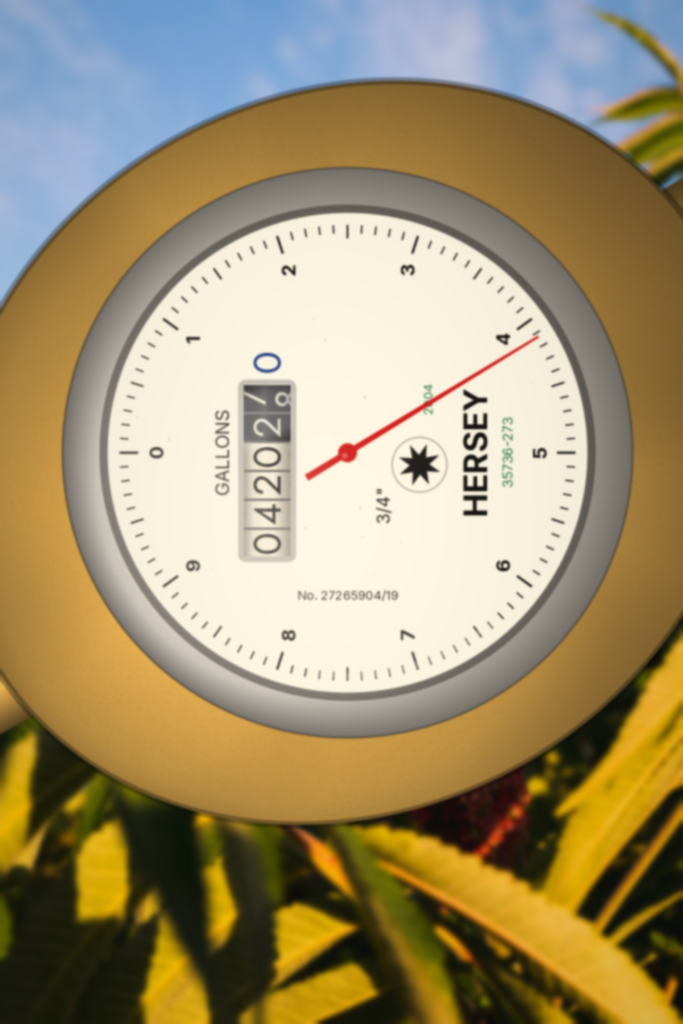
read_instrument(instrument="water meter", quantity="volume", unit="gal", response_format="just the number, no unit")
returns 420274.1
